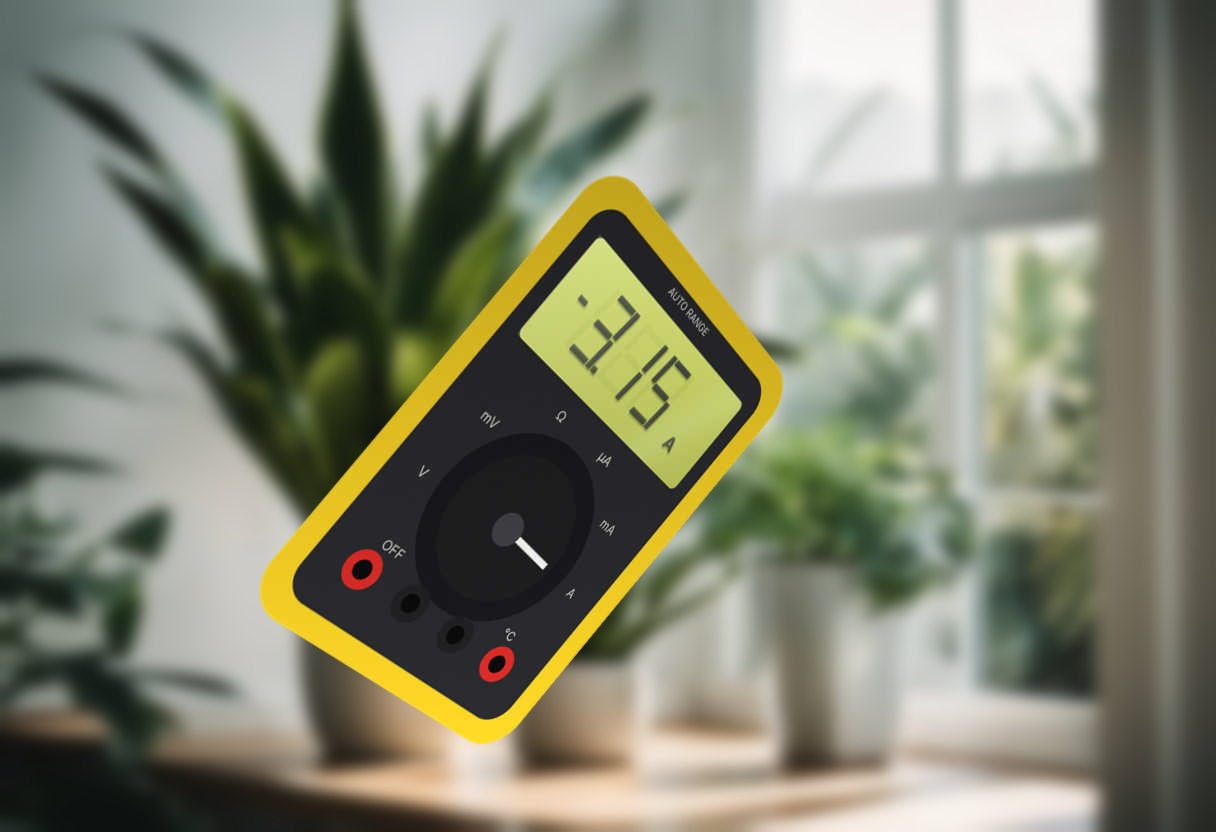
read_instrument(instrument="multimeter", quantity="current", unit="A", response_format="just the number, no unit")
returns -3.15
